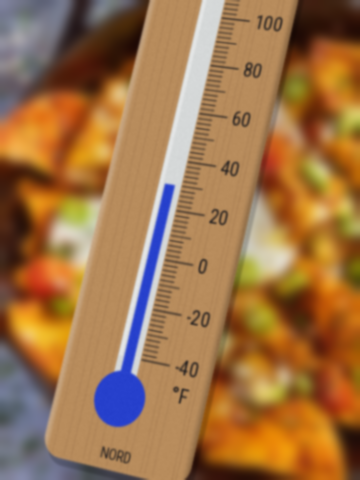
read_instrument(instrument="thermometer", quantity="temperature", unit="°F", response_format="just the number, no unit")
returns 30
